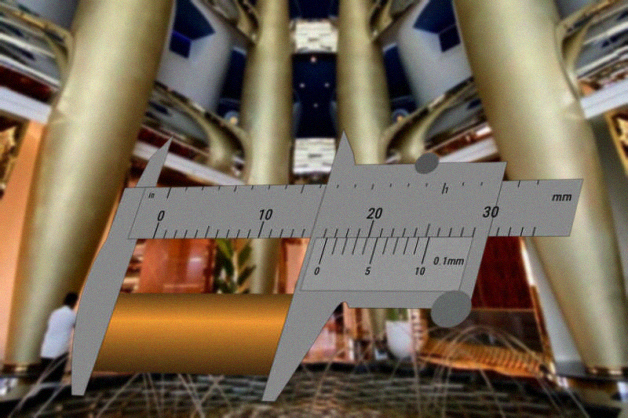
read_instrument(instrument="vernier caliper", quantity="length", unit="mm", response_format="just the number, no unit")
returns 16.3
